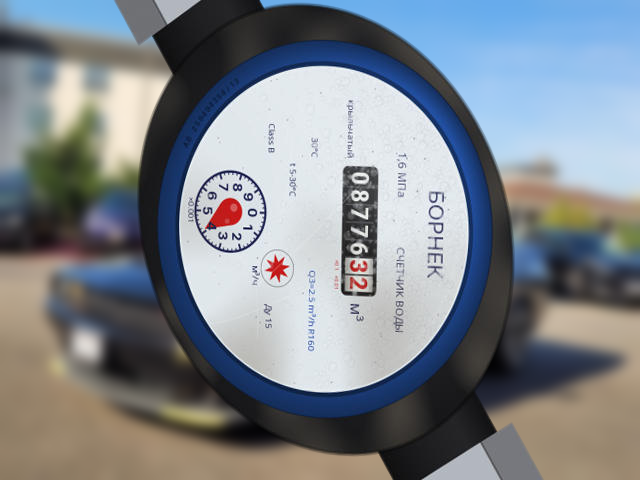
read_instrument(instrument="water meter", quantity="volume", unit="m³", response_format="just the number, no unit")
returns 8776.324
